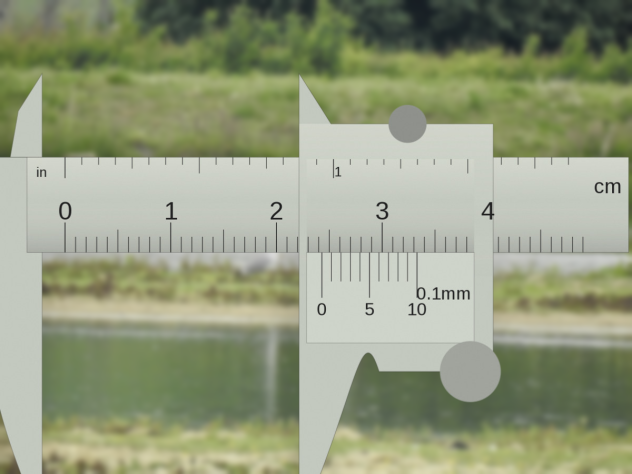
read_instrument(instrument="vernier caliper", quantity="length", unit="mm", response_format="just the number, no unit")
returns 24.3
